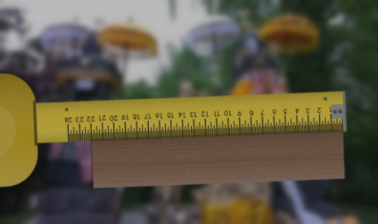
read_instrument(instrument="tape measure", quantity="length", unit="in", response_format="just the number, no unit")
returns 22
